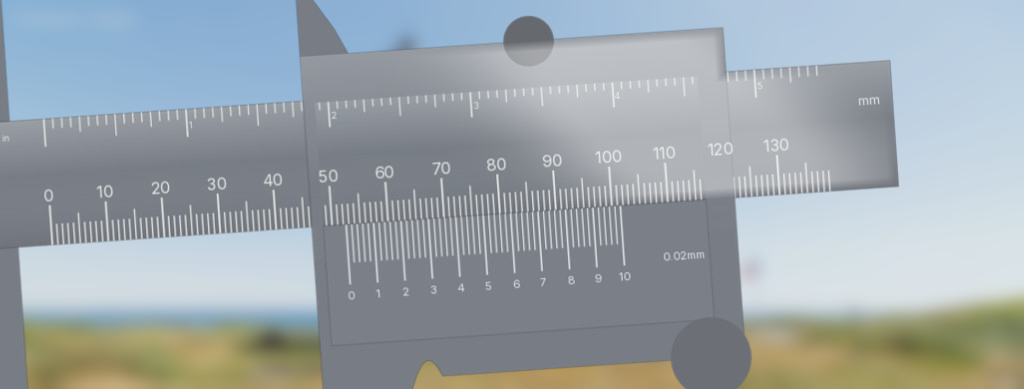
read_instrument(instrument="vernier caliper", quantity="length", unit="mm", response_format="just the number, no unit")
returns 52.5
